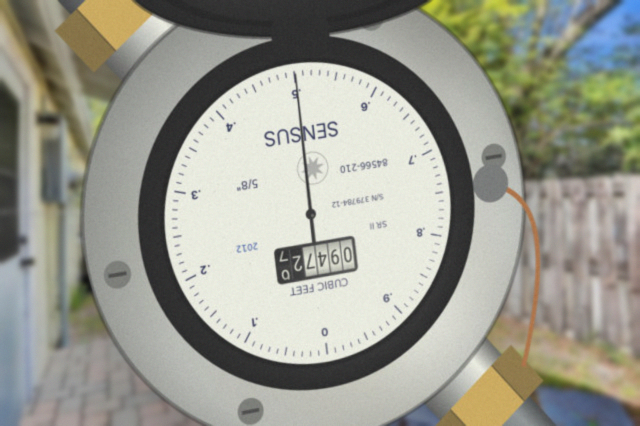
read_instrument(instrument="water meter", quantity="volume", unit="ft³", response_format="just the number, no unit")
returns 94726.50
